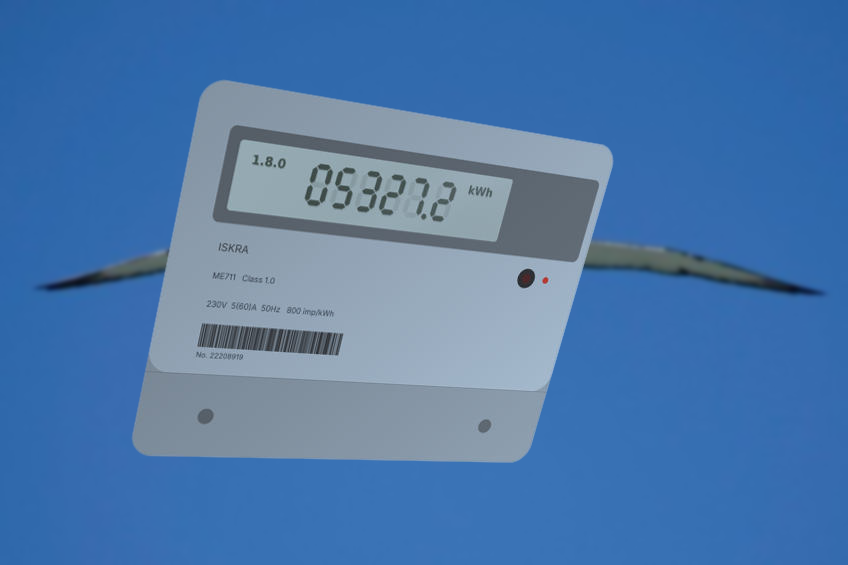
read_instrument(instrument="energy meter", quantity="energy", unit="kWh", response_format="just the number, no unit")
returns 5327.2
